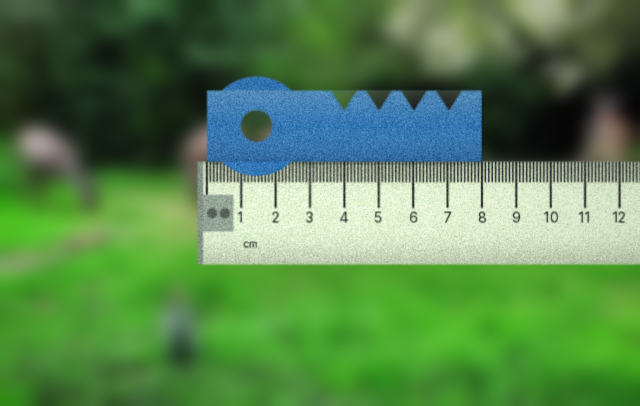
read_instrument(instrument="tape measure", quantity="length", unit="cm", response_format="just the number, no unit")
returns 8
